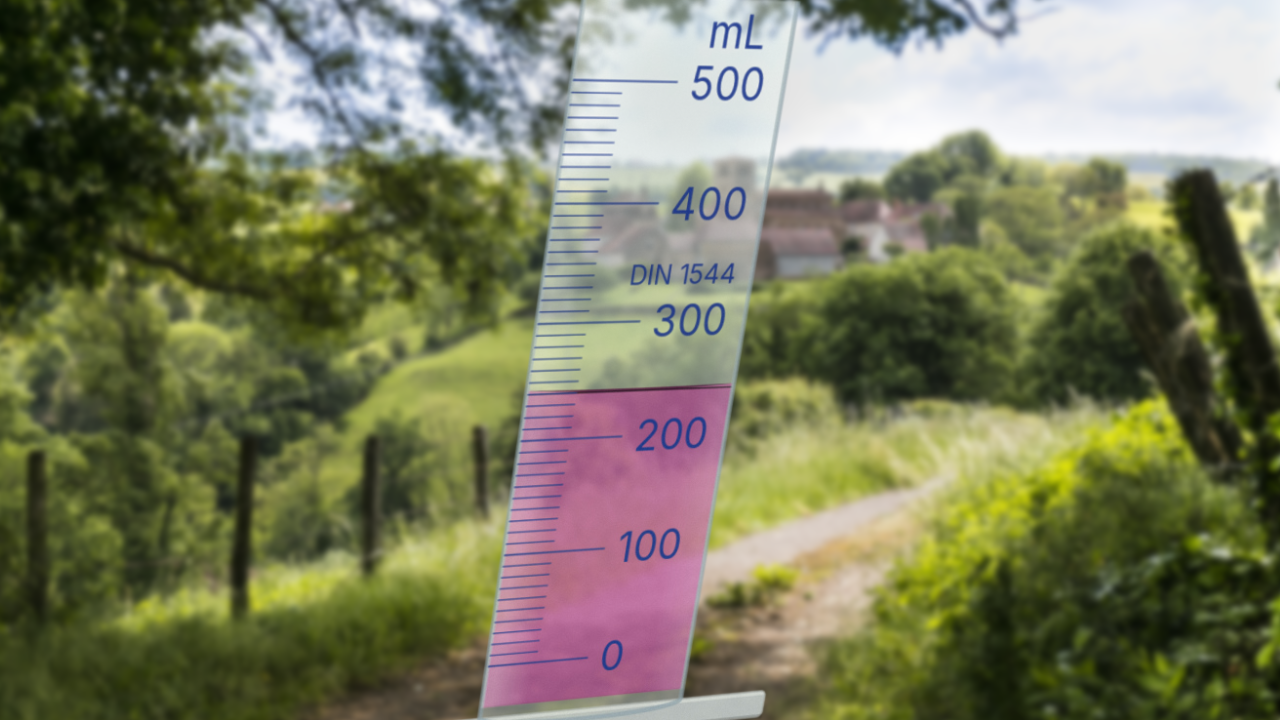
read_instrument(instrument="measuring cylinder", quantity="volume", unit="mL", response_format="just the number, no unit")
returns 240
